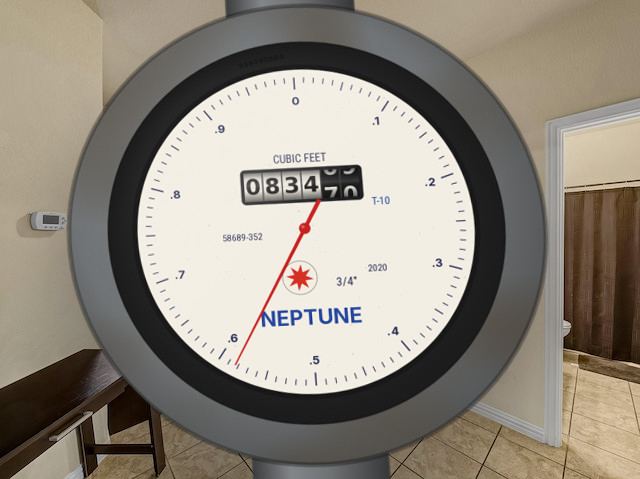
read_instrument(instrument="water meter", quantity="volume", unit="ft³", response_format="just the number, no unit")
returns 83469.58
